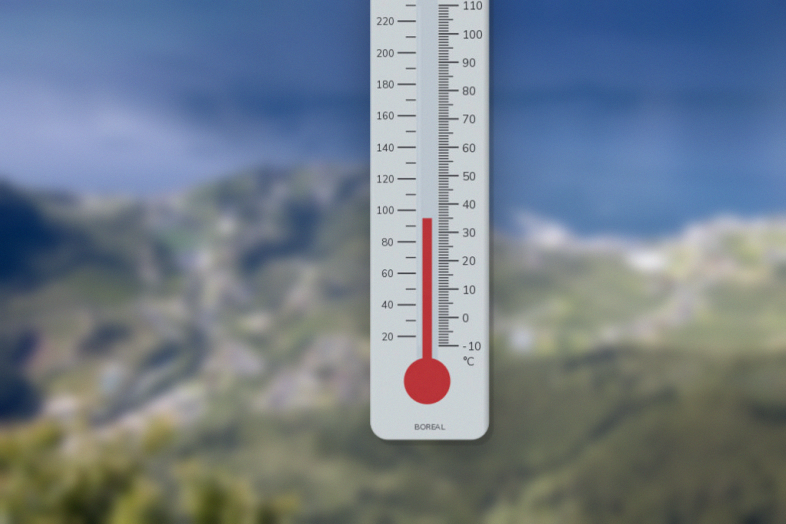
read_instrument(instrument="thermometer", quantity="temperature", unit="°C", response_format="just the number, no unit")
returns 35
